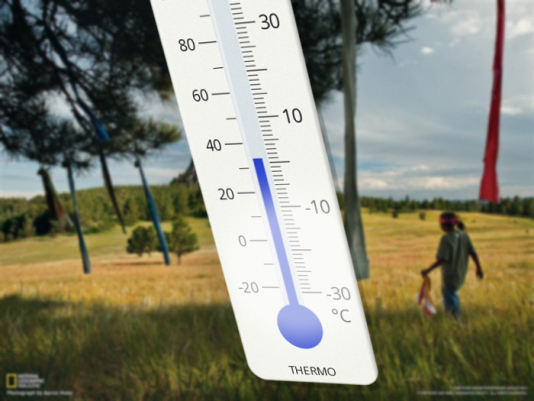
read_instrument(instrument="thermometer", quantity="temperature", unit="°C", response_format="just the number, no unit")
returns 1
